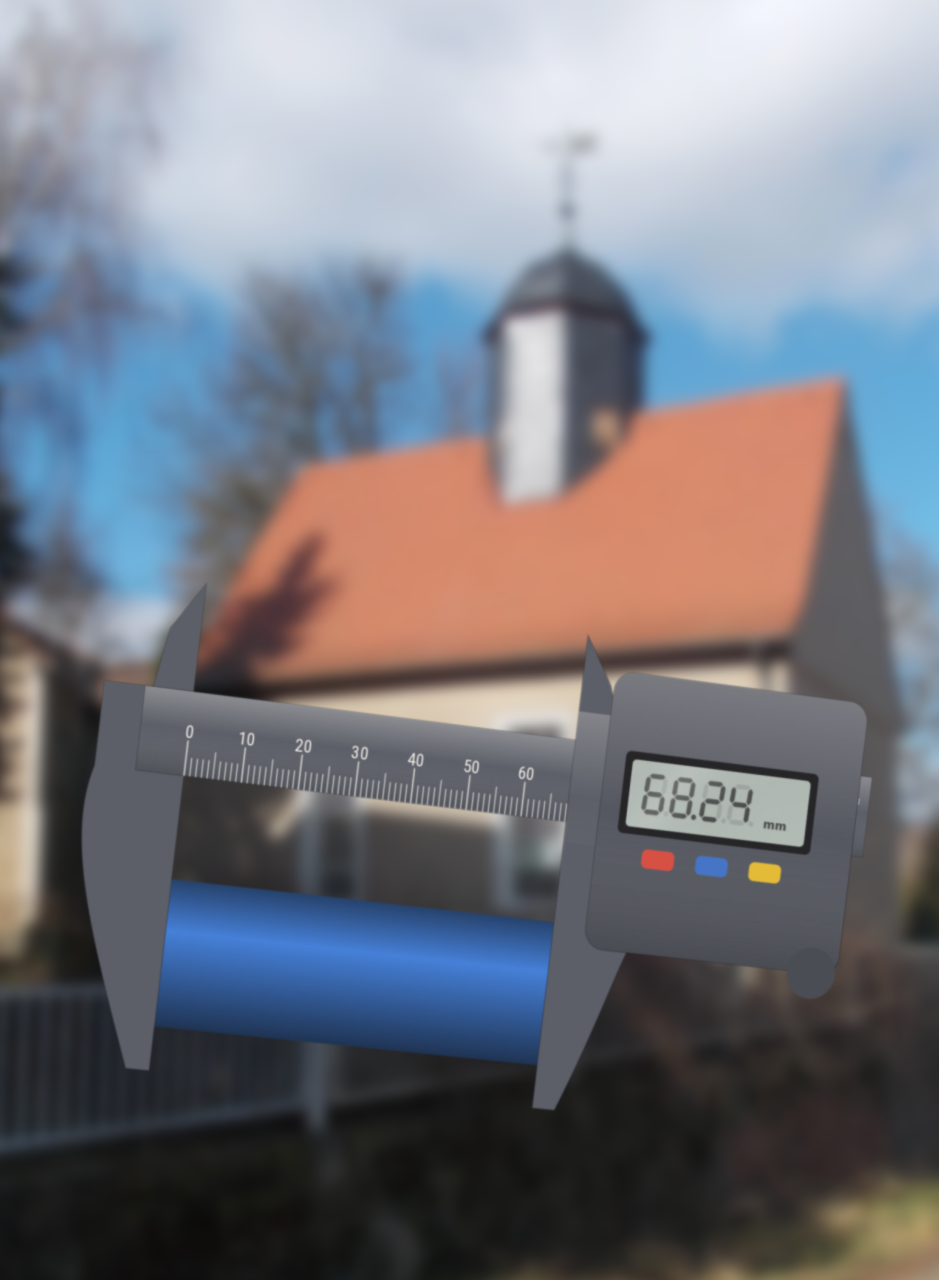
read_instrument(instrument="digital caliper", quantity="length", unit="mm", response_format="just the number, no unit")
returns 68.24
